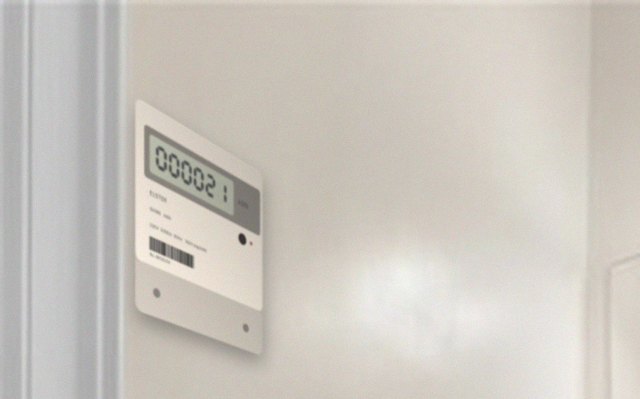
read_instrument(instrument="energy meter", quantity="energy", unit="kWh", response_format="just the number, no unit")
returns 21
